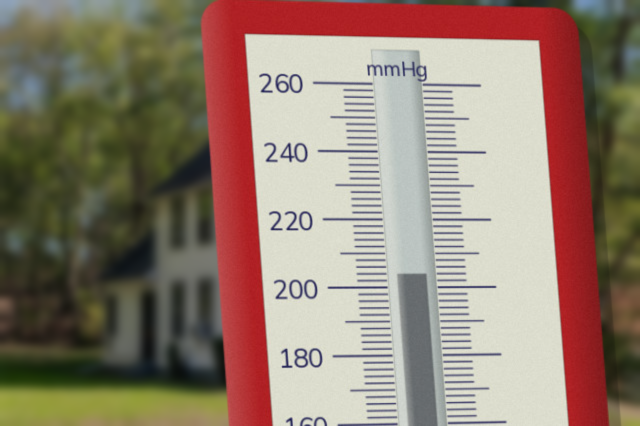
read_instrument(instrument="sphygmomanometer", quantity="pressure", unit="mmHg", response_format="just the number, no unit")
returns 204
